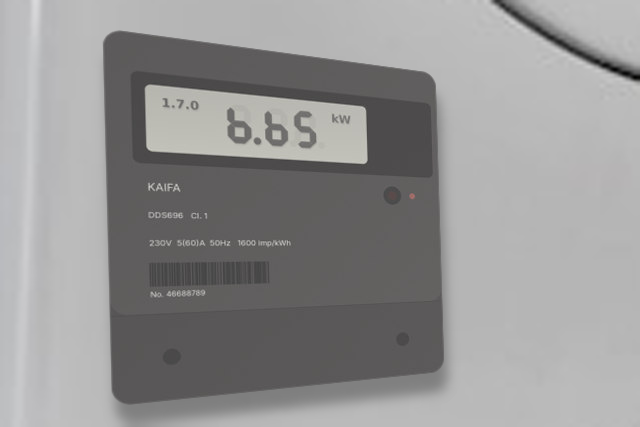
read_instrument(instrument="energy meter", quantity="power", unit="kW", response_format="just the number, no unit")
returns 6.65
